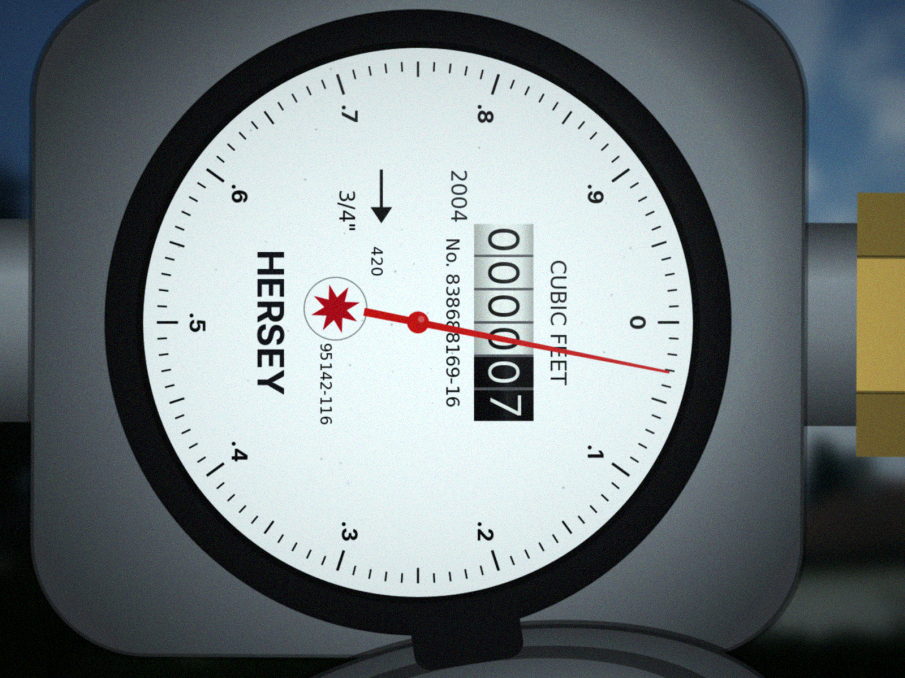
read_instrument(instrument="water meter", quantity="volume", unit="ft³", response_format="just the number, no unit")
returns 7.03
